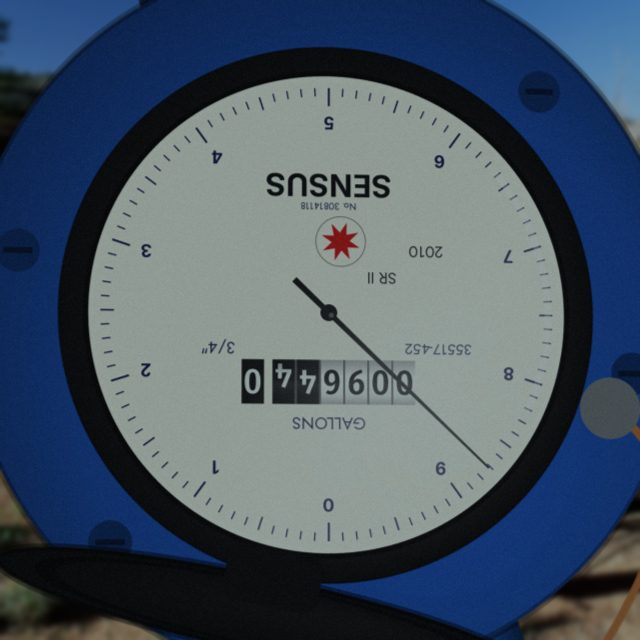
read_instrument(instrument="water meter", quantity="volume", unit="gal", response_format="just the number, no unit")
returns 96438.7
